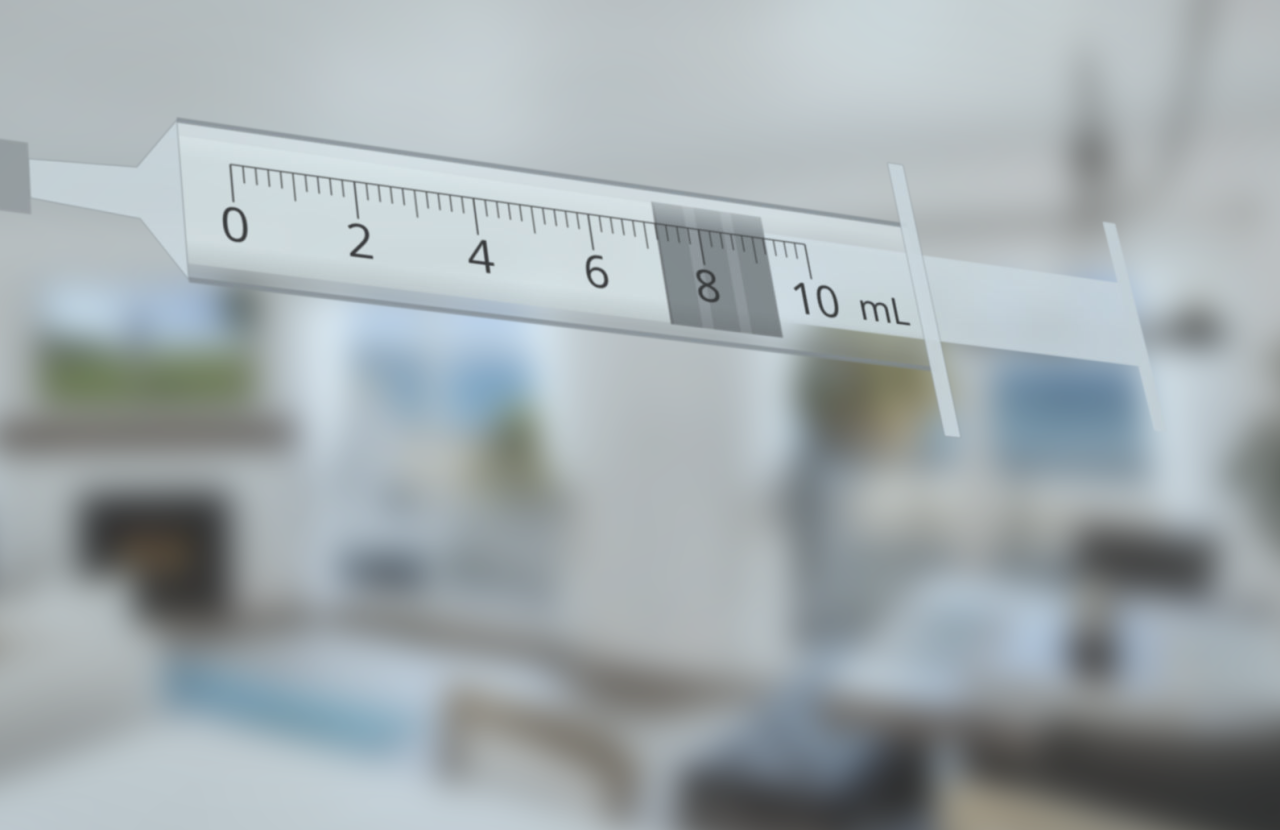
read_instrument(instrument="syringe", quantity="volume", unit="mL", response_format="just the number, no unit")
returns 7.2
